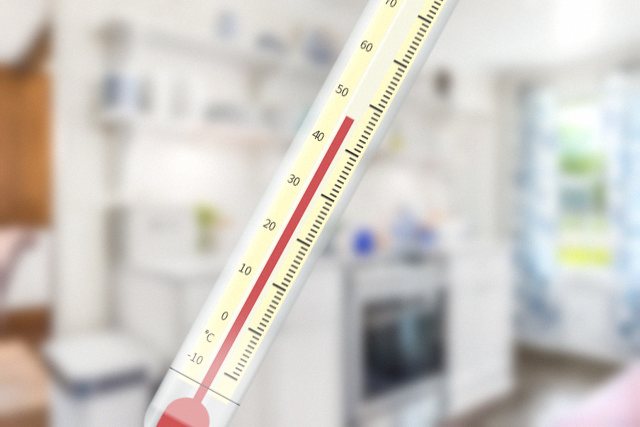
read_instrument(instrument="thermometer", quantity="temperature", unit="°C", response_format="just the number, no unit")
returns 46
